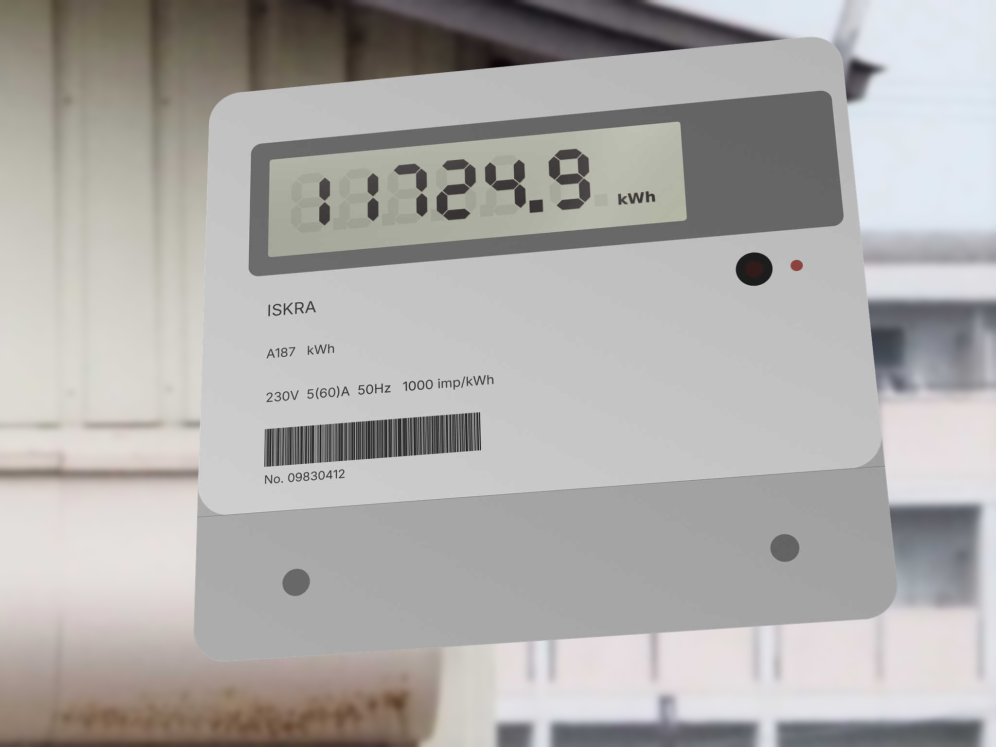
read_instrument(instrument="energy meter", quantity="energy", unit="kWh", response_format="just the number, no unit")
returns 11724.9
